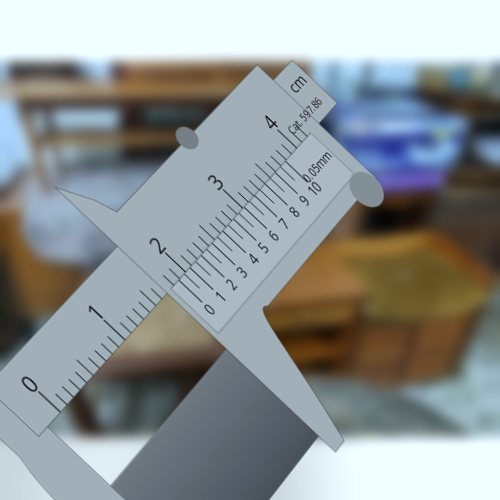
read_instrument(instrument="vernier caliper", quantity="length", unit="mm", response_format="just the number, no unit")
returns 18.8
